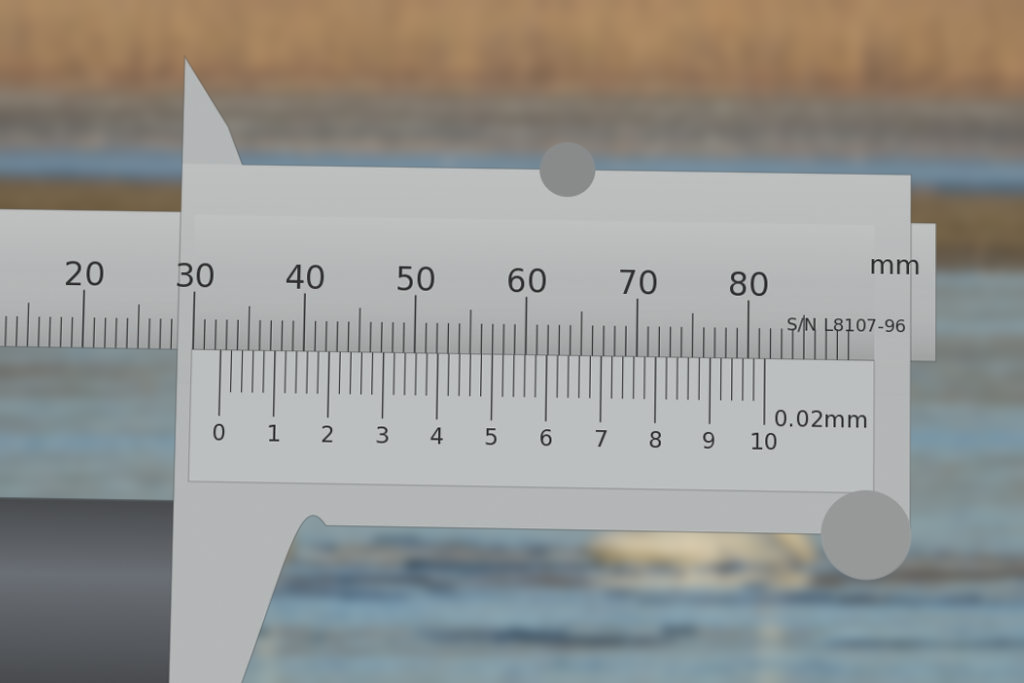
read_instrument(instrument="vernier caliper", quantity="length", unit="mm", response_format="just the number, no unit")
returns 32.5
